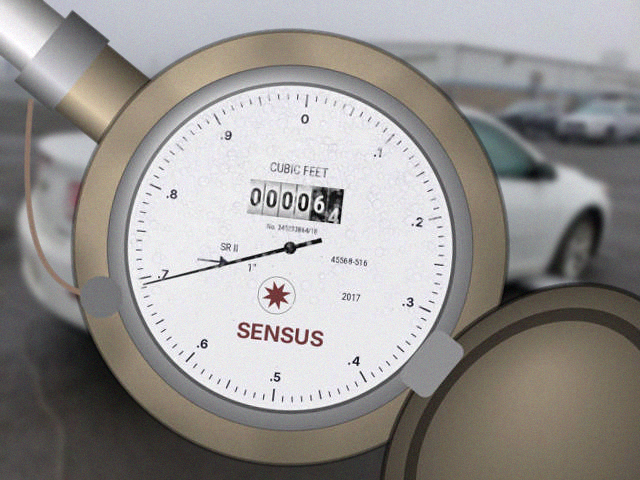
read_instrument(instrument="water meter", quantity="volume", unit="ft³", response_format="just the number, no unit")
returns 63.69
